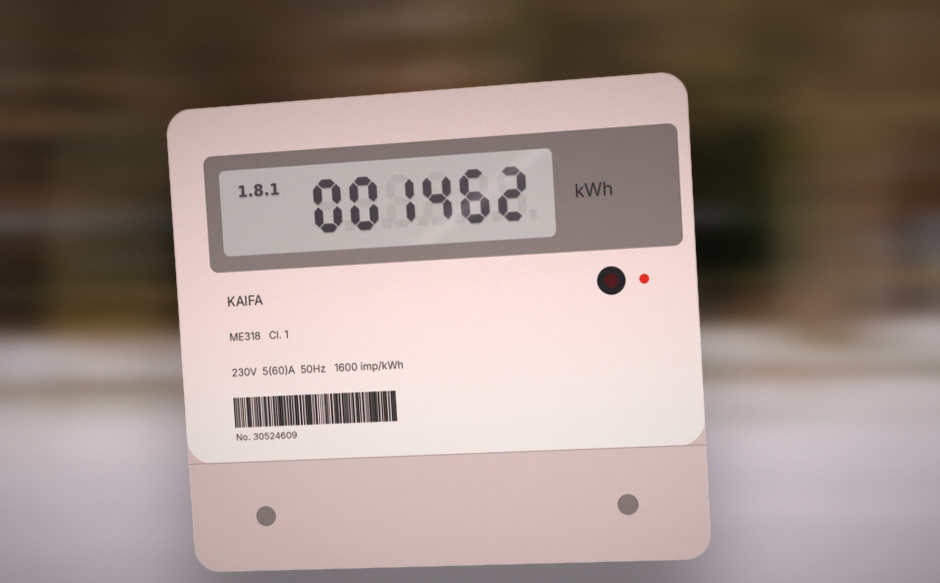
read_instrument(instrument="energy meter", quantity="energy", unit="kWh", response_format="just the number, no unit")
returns 1462
